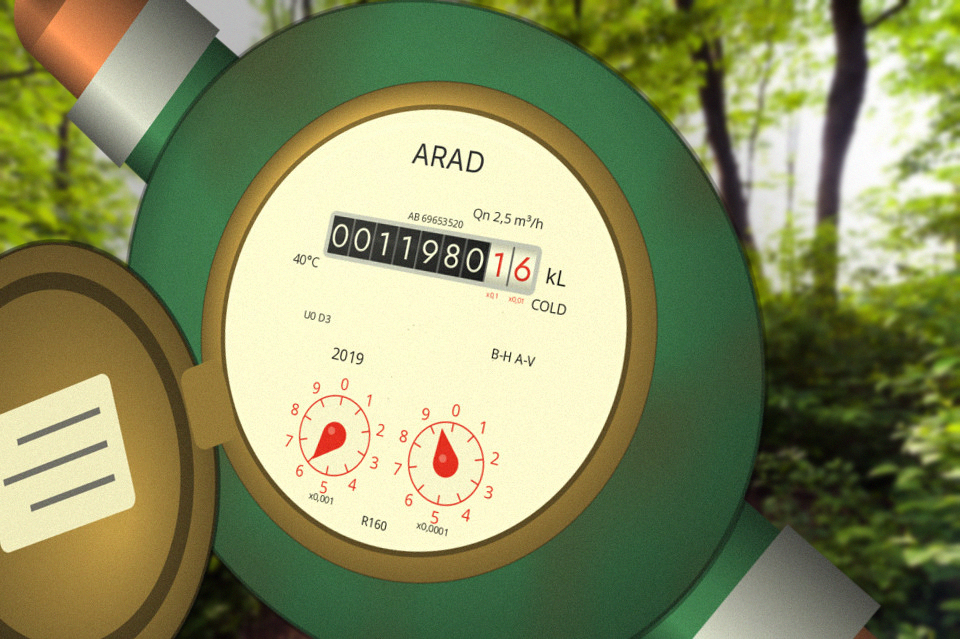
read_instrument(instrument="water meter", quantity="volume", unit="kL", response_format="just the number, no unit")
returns 11980.1659
